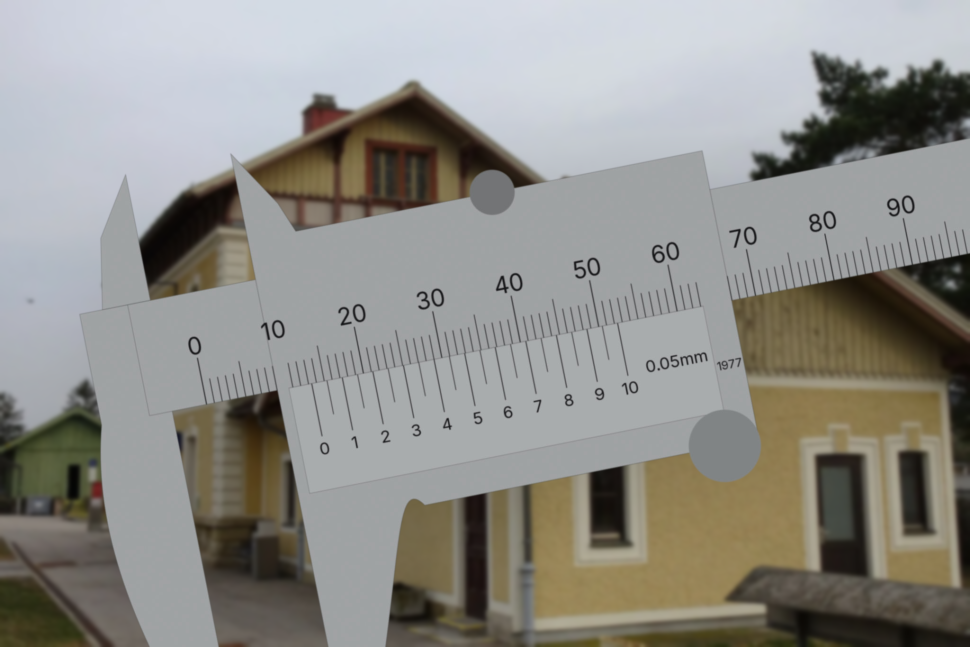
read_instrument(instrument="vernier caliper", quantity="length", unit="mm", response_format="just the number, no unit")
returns 13.4
